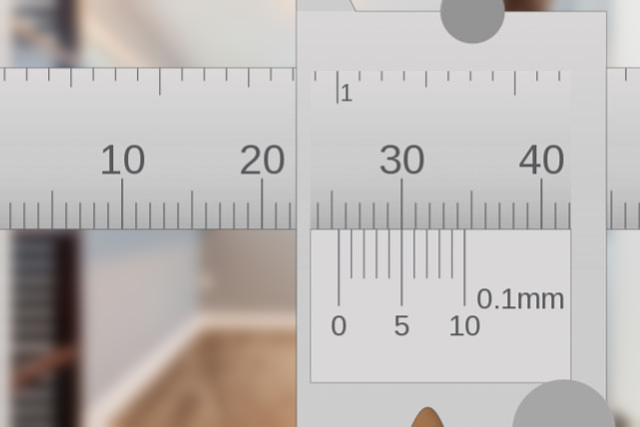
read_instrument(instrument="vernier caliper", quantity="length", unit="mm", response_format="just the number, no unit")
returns 25.5
